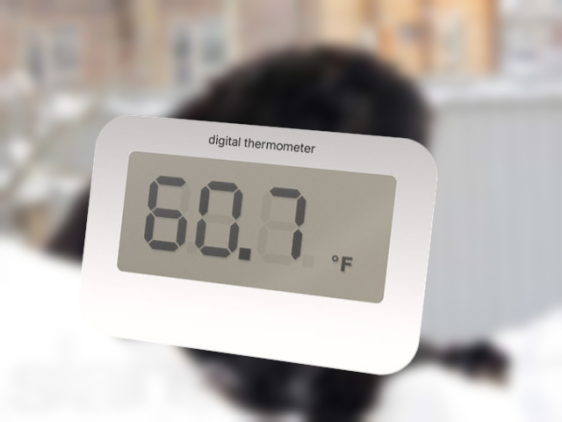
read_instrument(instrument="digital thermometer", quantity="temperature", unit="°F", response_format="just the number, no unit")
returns 60.7
